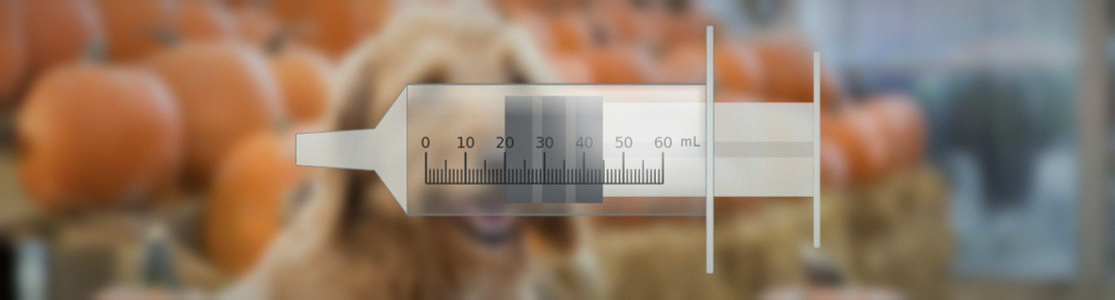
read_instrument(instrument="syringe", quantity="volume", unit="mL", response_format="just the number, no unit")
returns 20
